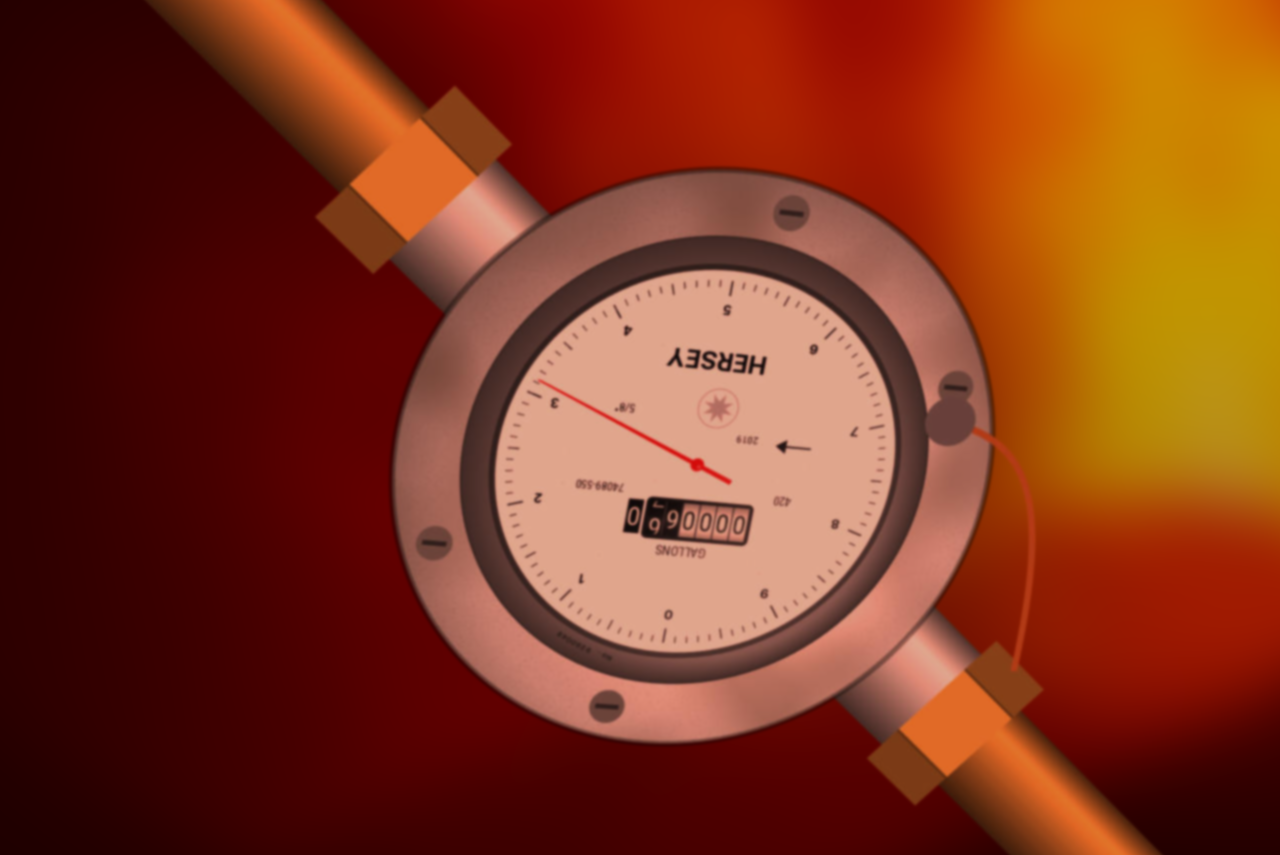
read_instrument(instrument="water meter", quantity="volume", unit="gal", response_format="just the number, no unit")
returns 663.1
